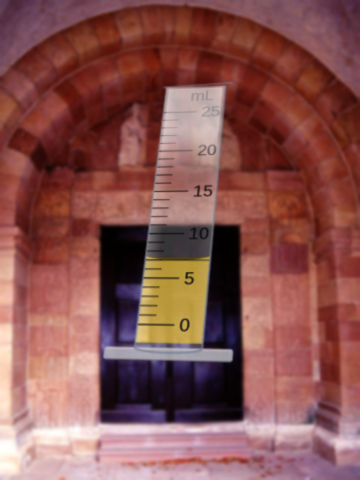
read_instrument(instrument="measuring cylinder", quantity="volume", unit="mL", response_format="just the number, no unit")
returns 7
